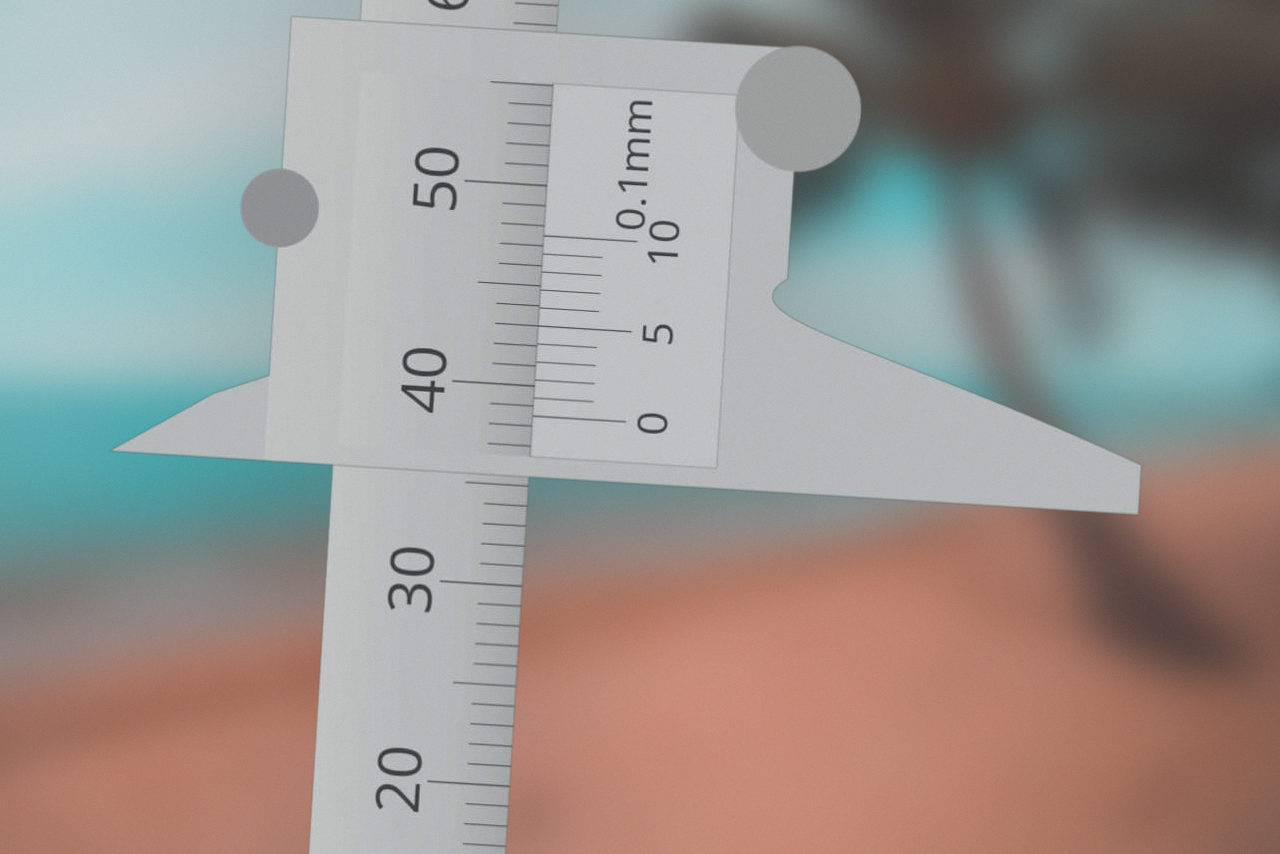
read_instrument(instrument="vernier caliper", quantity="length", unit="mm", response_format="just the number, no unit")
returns 38.5
